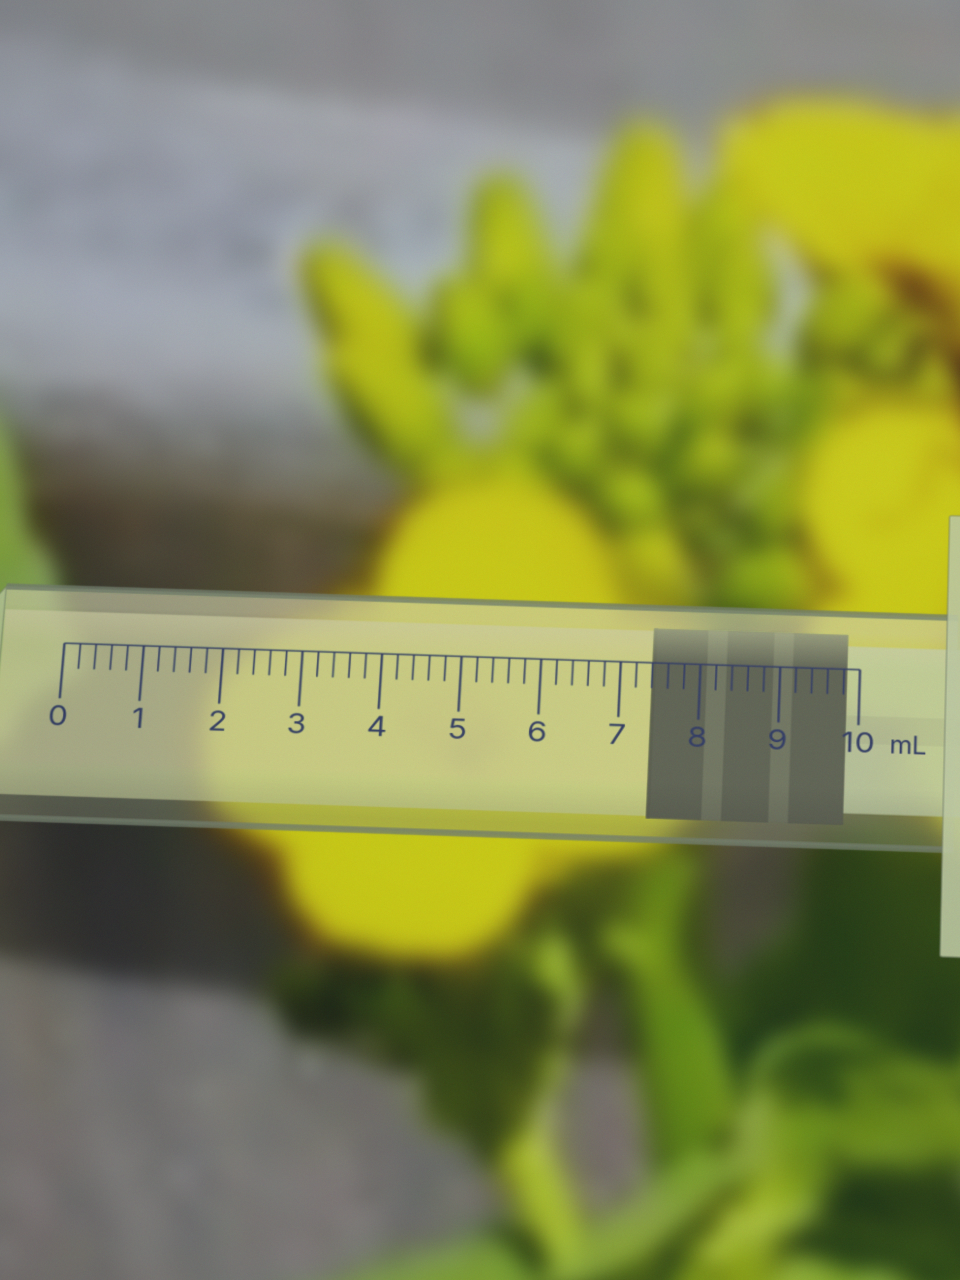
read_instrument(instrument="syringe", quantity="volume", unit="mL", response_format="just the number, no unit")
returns 7.4
